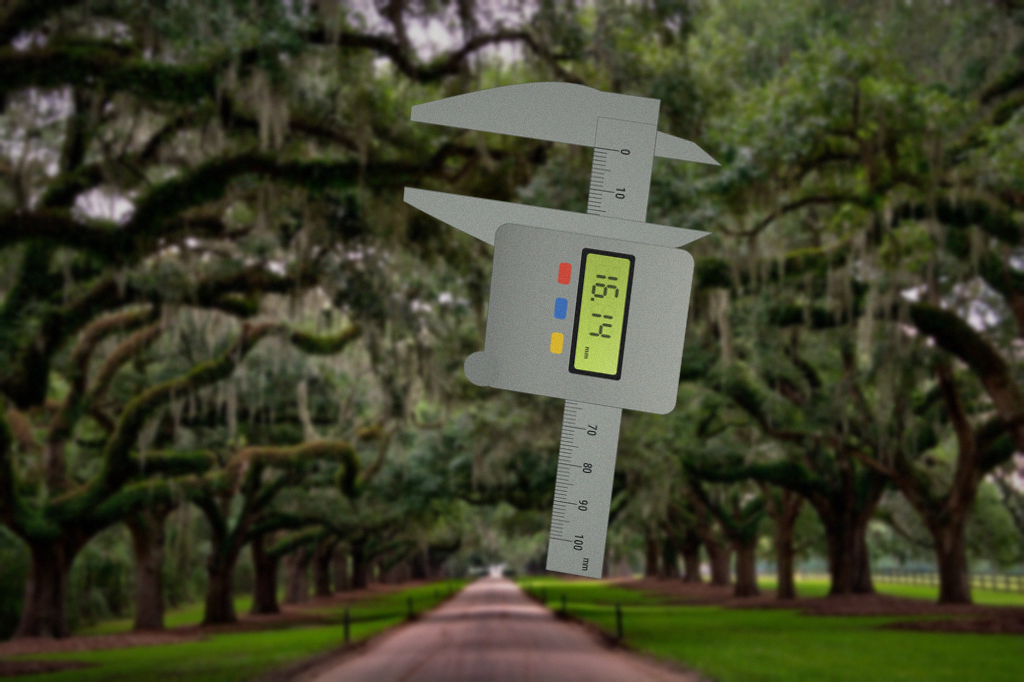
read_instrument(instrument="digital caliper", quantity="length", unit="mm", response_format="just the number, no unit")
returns 16.14
